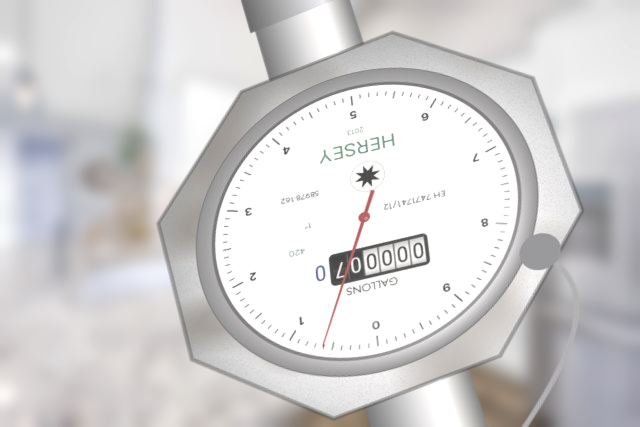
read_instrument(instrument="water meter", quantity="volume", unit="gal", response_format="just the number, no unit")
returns 70.6
